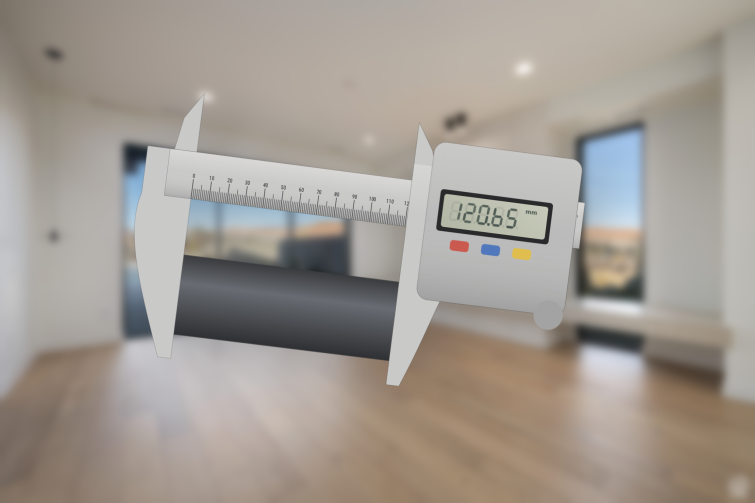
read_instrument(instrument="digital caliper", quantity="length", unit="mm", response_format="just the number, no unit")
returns 120.65
